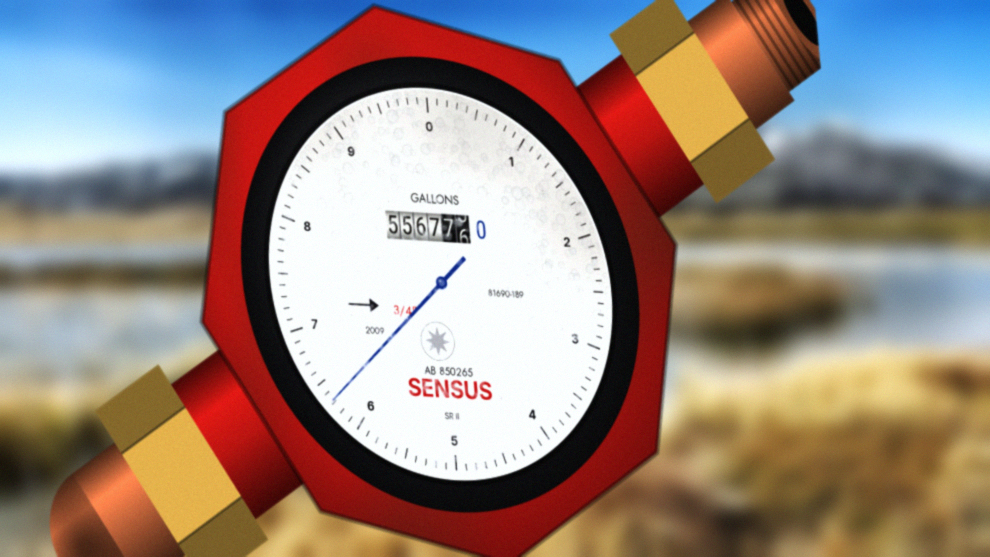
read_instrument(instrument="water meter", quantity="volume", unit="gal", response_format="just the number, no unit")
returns 5567756.3
